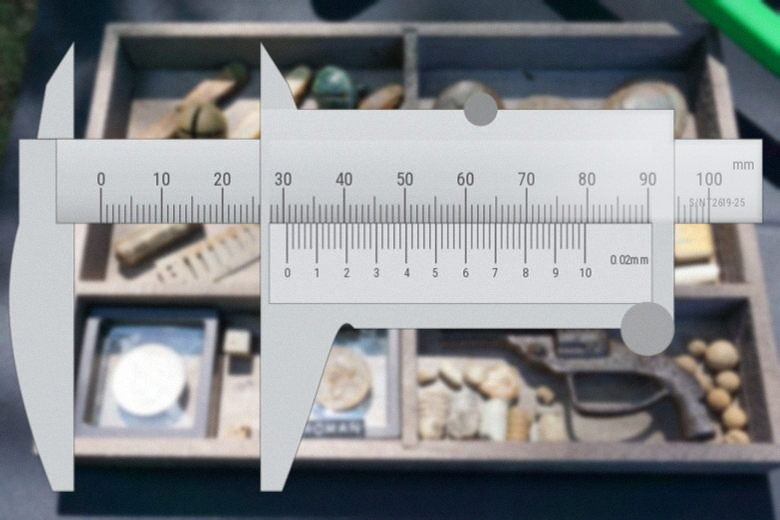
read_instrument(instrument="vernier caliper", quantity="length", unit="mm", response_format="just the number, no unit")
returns 30.6
